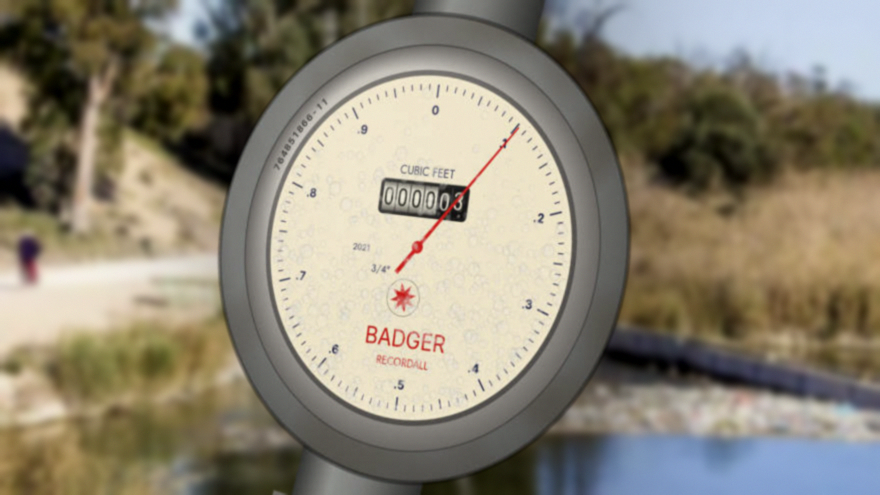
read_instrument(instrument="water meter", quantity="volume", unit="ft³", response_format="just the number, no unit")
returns 3.10
